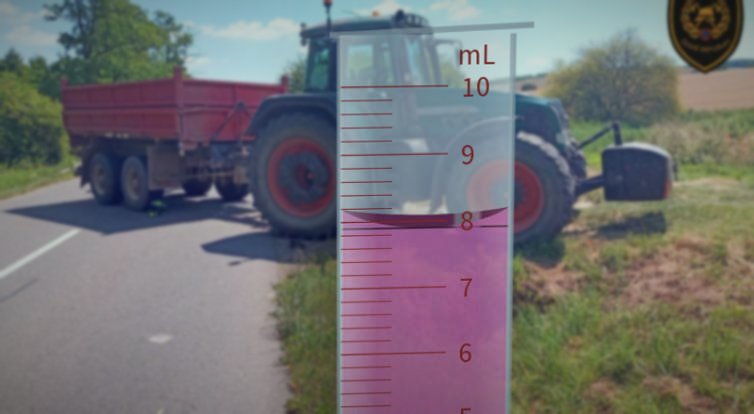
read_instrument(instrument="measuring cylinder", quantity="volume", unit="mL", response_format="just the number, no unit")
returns 7.9
